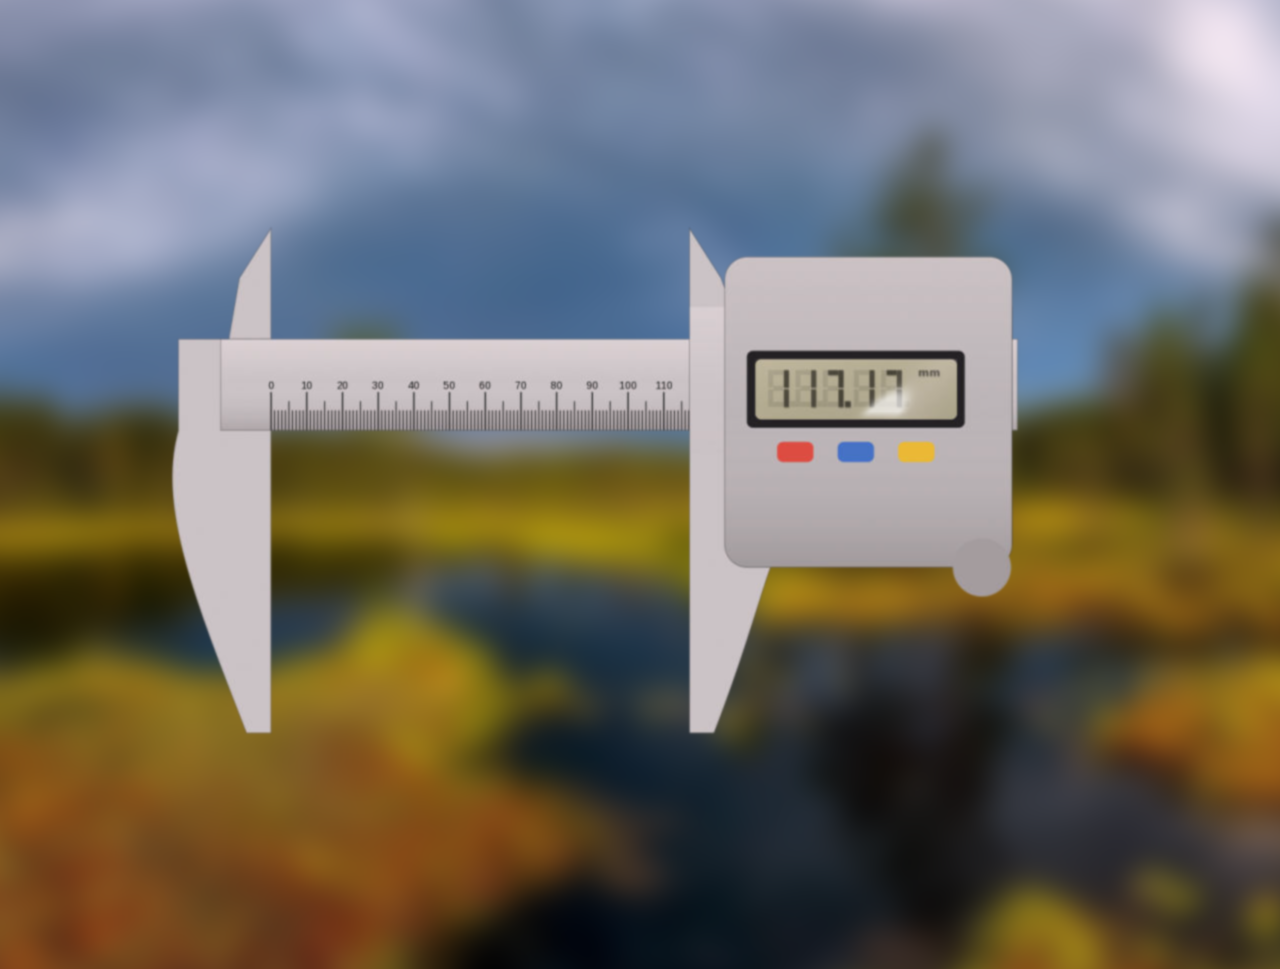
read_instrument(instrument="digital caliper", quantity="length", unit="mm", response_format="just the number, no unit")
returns 117.17
